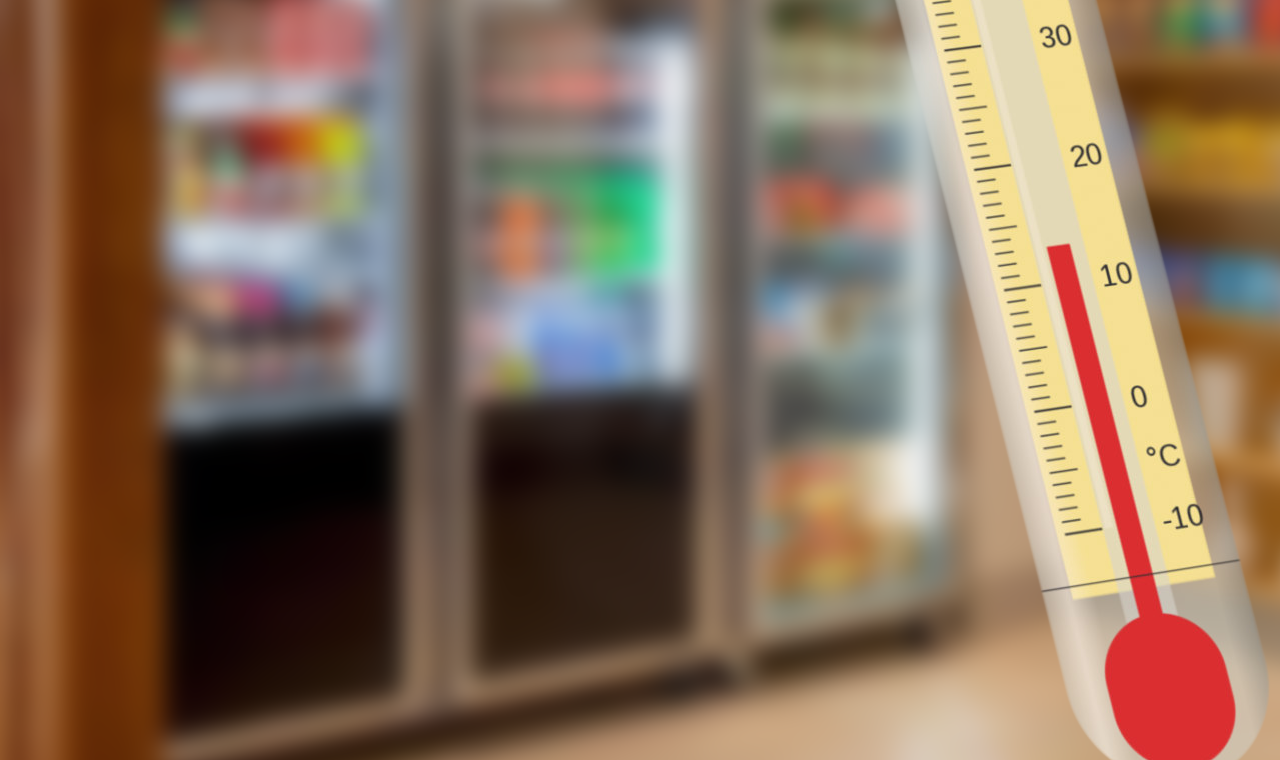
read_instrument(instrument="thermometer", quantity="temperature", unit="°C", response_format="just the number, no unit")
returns 13
